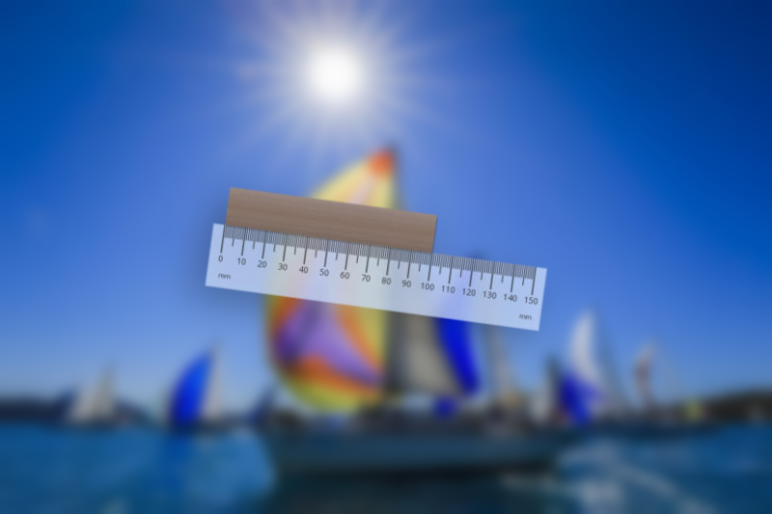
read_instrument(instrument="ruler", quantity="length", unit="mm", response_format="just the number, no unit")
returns 100
